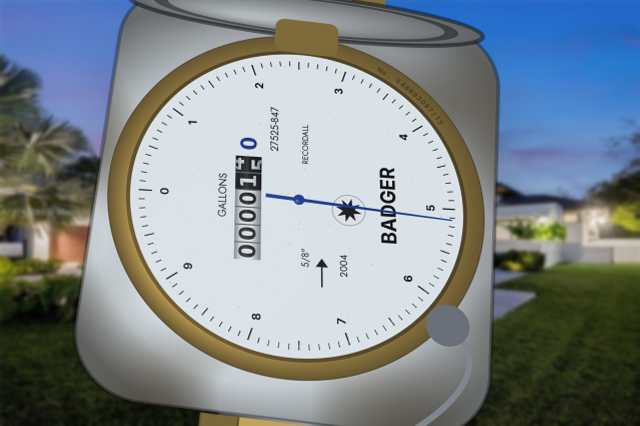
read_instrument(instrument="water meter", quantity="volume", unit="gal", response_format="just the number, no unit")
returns 145.1
